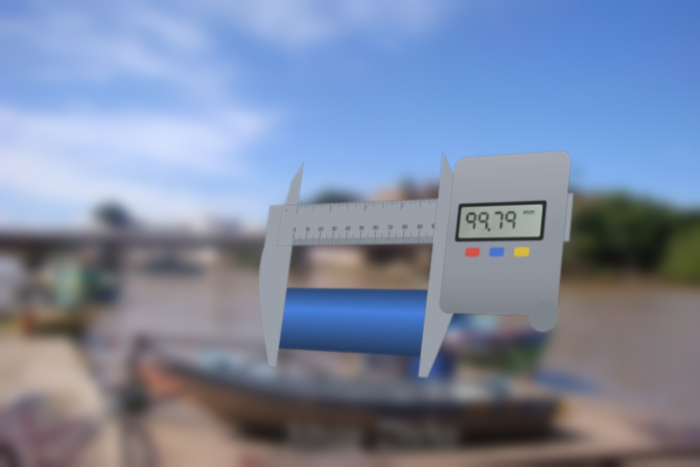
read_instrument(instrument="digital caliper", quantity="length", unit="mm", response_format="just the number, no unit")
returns 99.79
